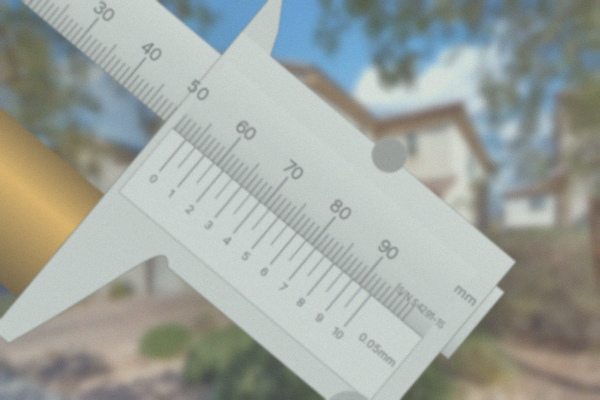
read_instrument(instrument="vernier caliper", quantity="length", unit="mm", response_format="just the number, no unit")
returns 53.5
